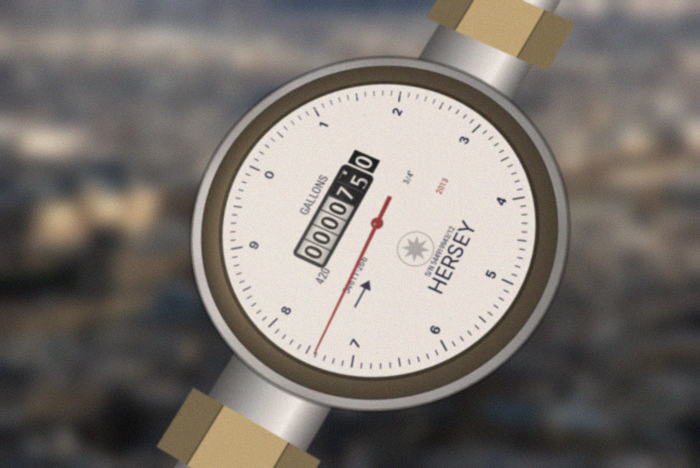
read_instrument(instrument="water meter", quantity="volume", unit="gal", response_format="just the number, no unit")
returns 747.4
